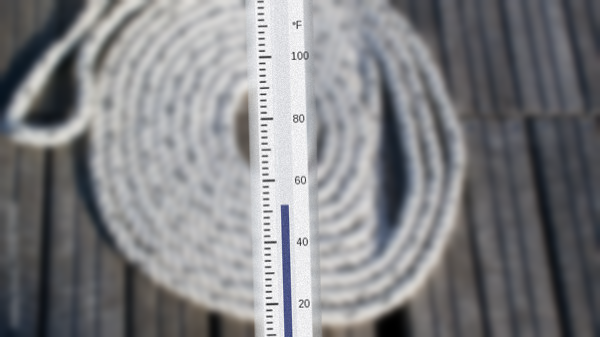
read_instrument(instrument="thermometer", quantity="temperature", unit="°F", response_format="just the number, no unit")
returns 52
